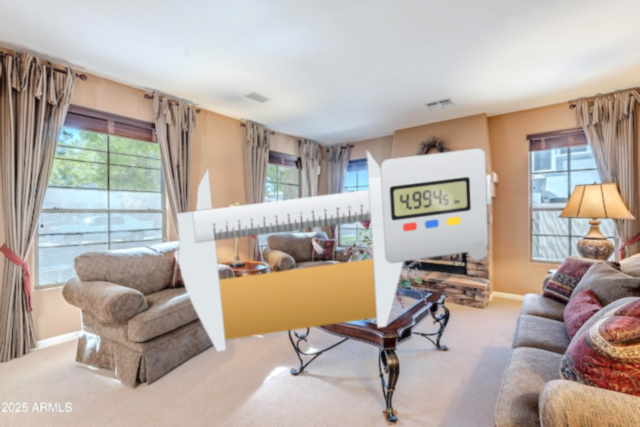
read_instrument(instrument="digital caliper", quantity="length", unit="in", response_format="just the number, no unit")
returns 4.9945
